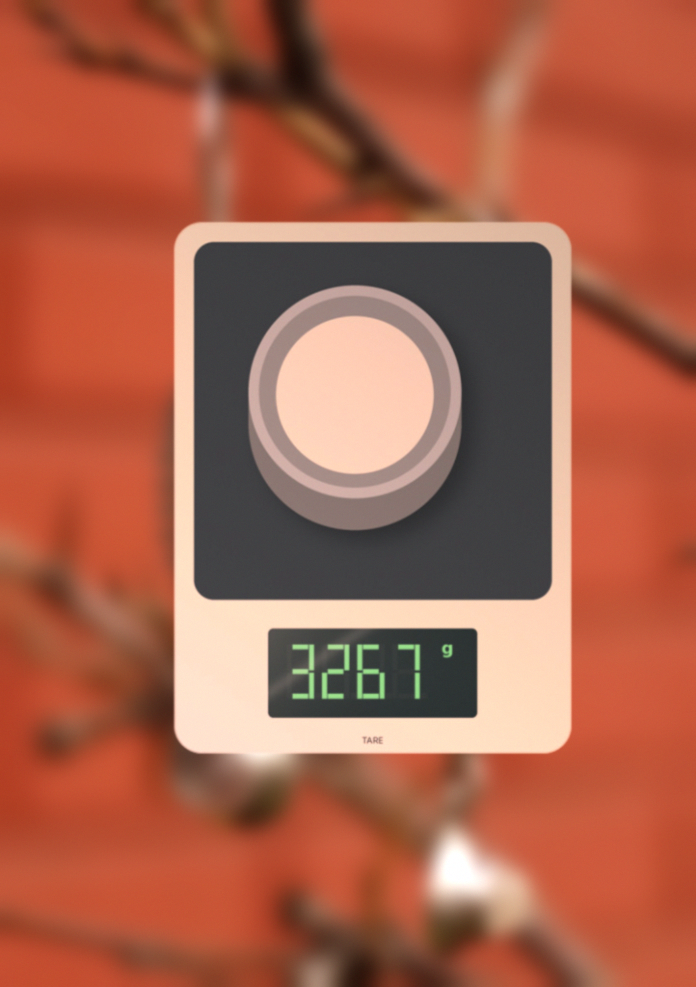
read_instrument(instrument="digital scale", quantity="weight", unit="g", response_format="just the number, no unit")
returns 3267
